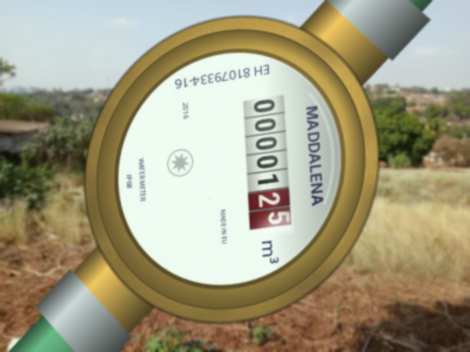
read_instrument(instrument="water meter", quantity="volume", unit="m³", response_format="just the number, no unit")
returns 1.25
